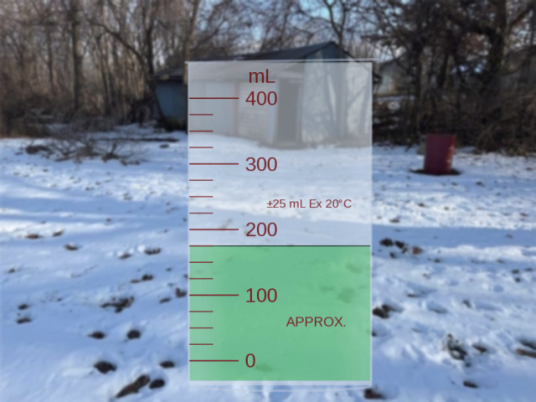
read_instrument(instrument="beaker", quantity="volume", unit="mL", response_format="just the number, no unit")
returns 175
